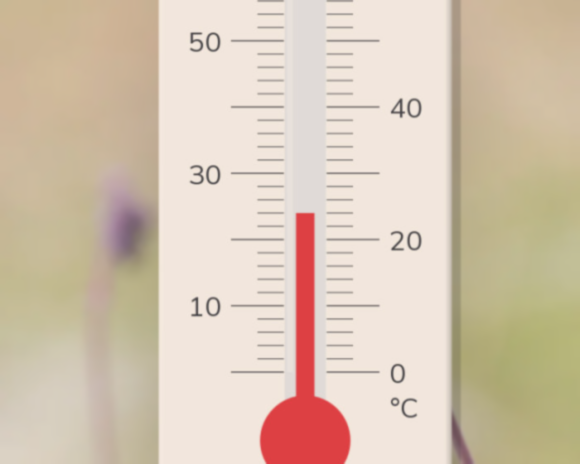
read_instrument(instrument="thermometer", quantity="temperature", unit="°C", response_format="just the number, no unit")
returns 24
